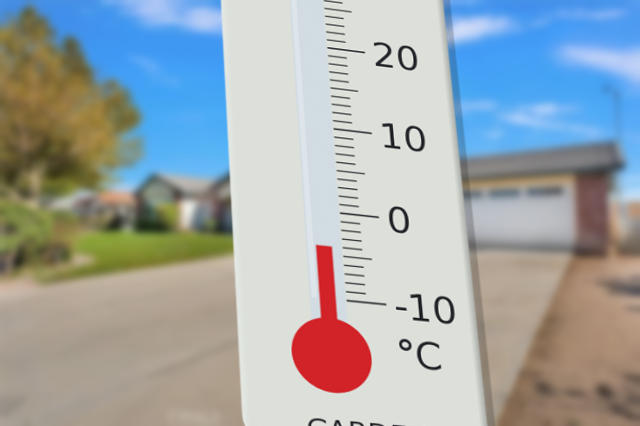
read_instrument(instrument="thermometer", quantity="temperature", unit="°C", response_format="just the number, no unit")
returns -4
